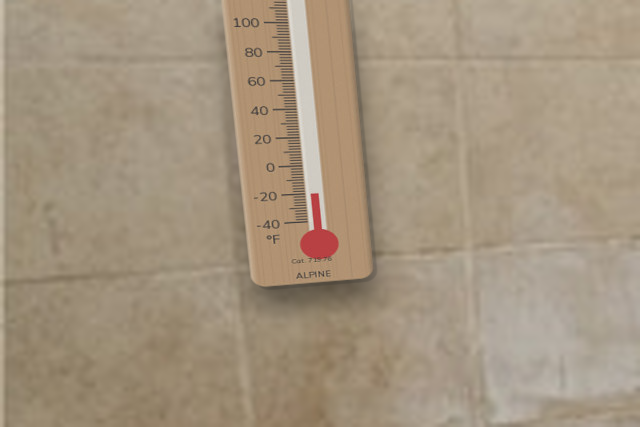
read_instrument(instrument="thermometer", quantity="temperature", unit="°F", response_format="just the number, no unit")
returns -20
